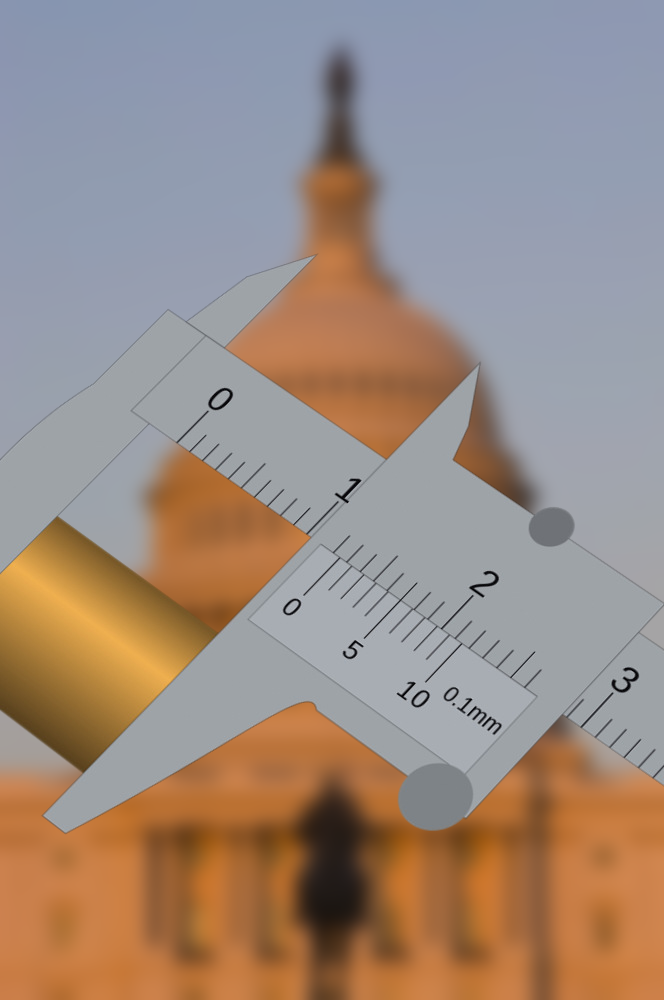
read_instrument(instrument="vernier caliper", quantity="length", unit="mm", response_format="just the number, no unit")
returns 12.5
